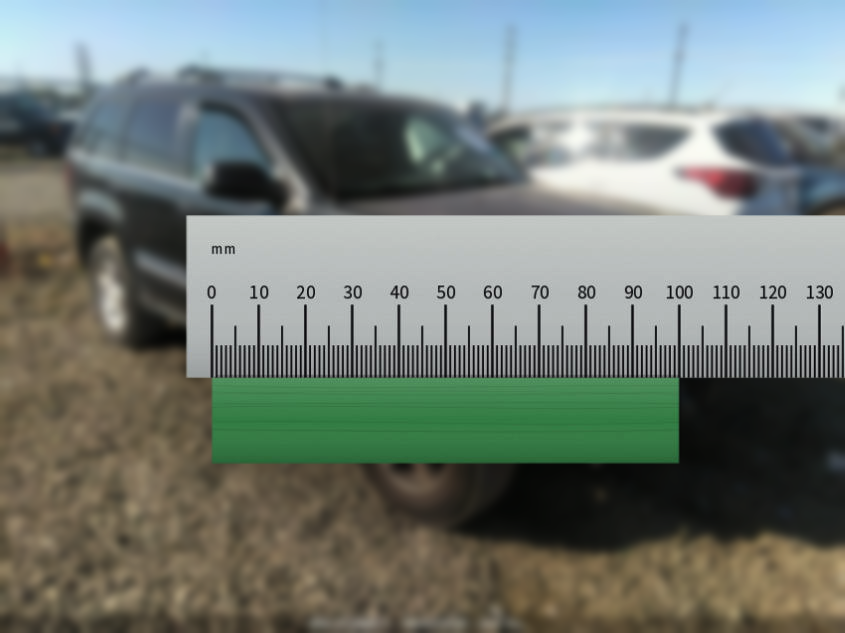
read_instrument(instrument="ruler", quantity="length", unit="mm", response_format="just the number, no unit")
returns 100
